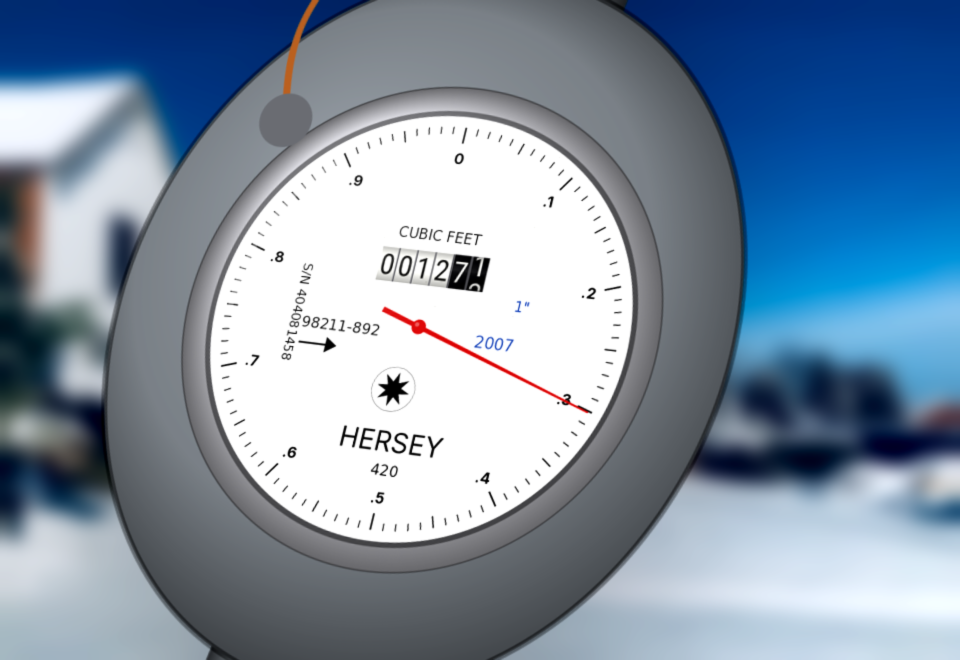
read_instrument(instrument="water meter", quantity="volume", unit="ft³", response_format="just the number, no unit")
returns 1271.30
